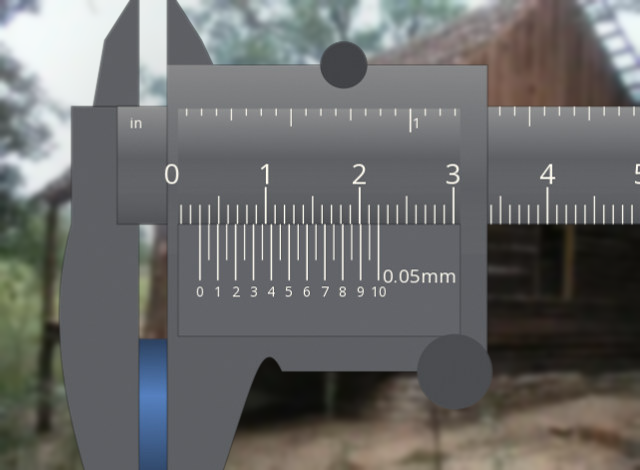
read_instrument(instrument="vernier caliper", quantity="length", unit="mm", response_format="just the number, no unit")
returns 3.0
